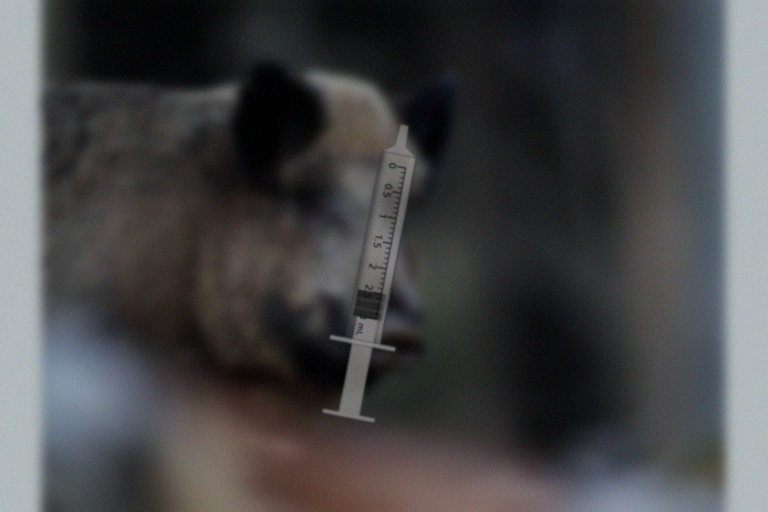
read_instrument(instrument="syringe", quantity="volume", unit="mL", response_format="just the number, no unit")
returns 2.5
